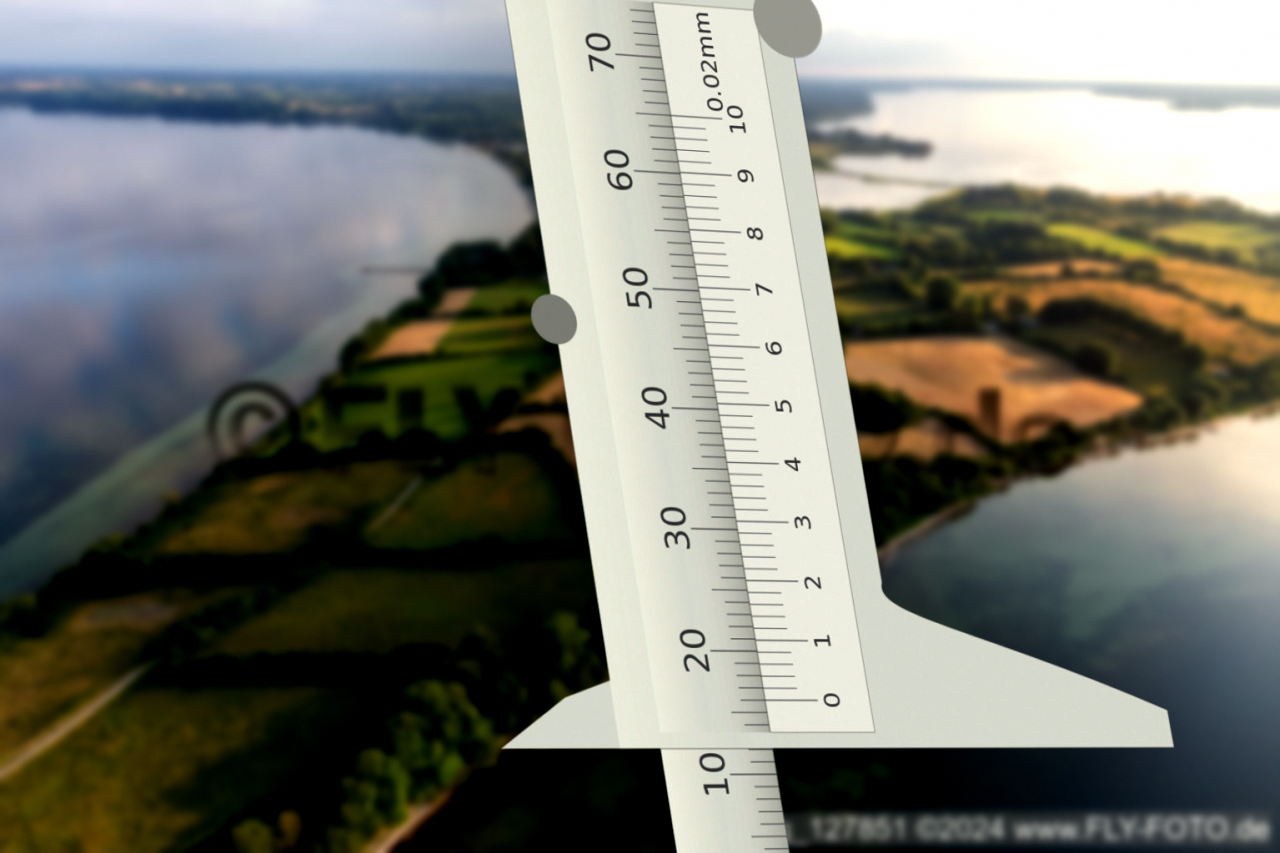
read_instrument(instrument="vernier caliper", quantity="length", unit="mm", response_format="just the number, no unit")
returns 16.0
